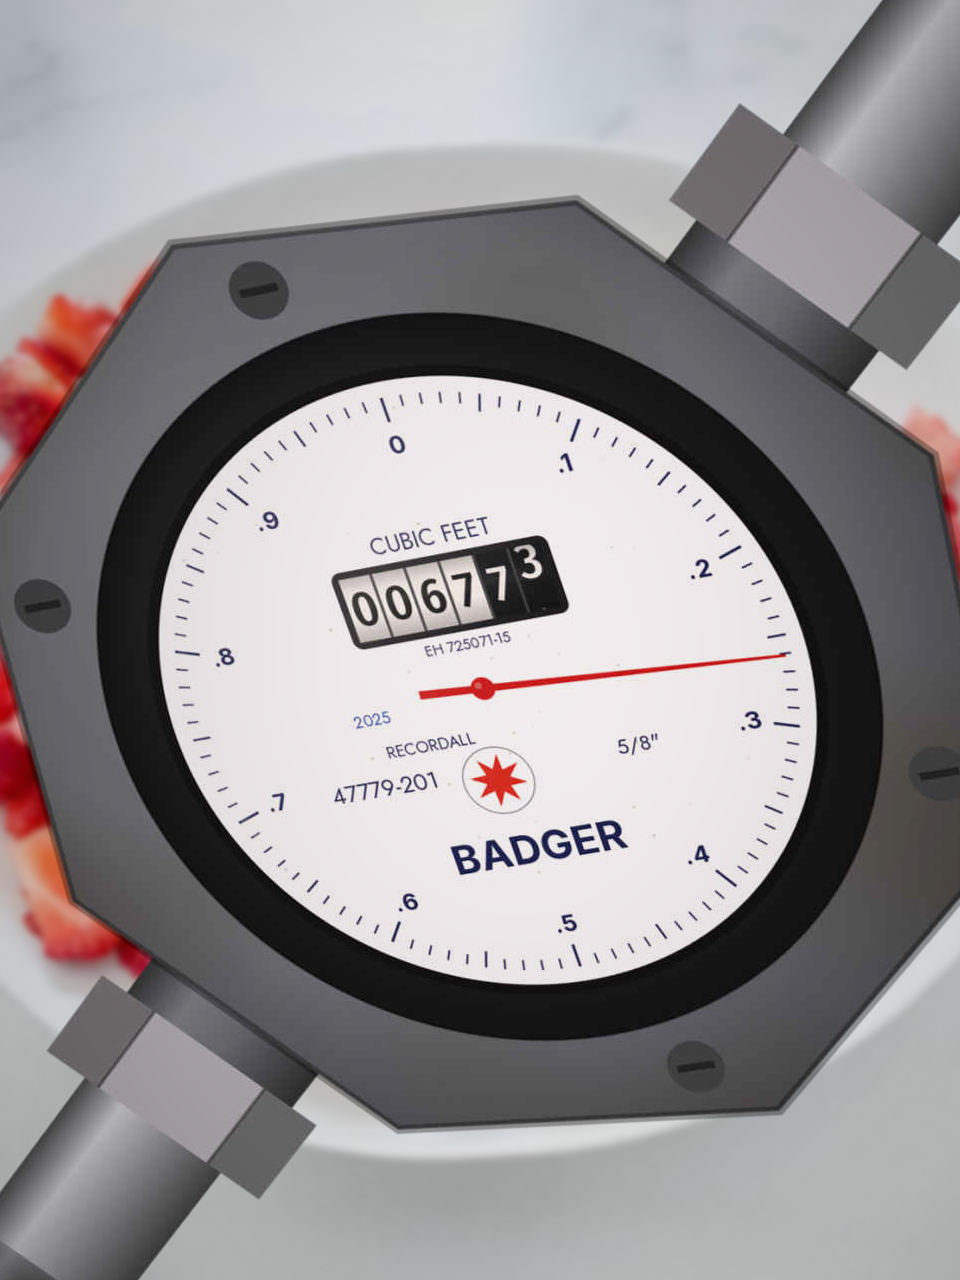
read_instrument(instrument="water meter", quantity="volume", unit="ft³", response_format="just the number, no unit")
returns 6773.26
